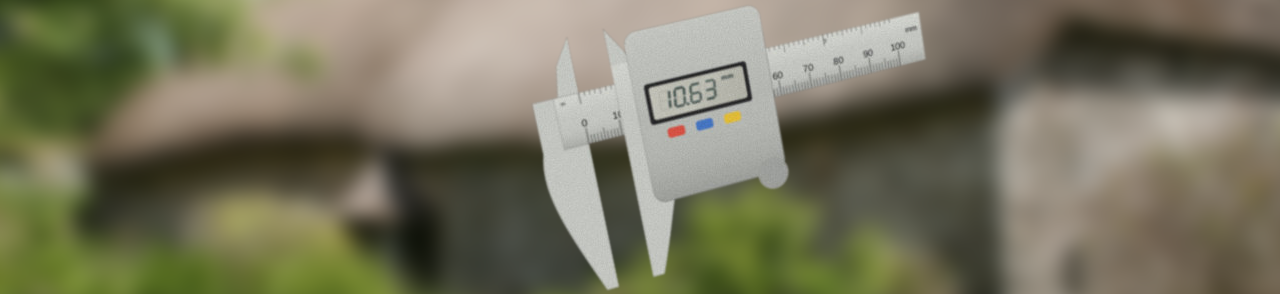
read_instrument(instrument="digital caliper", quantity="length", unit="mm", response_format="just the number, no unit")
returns 10.63
